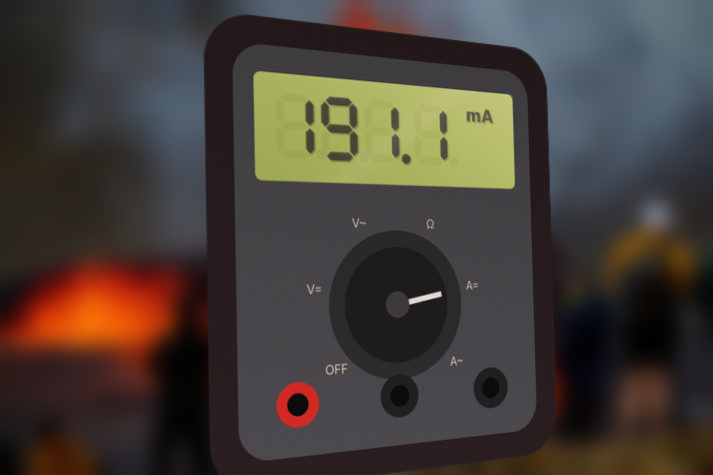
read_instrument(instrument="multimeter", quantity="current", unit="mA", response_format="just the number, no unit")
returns 191.1
